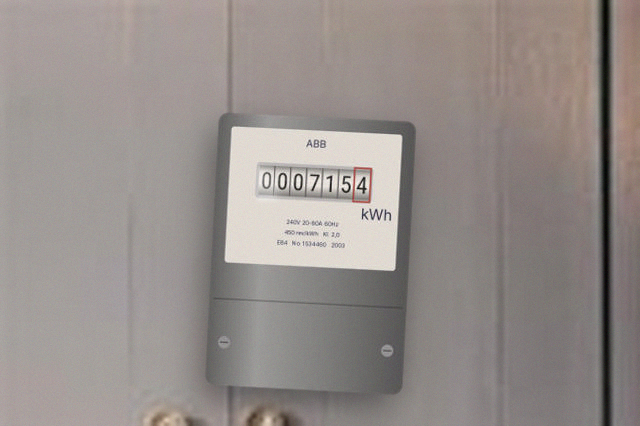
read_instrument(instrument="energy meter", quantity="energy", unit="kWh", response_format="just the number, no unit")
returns 715.4
